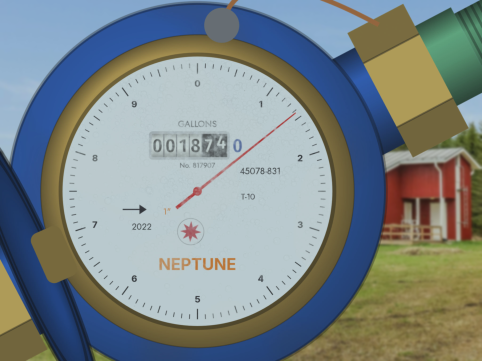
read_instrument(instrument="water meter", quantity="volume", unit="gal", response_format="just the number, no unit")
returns 18741.4
